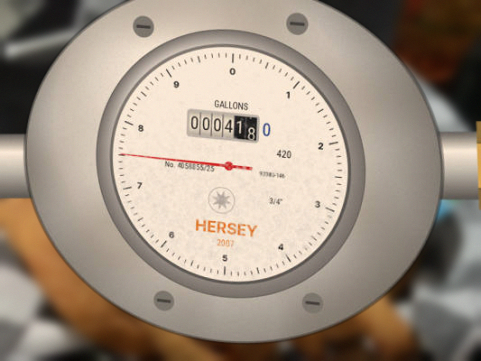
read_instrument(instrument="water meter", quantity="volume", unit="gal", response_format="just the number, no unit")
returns 4177.5
